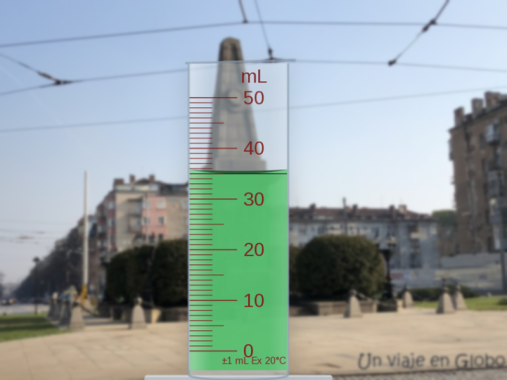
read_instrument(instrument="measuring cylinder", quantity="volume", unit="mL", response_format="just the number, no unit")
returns 35
